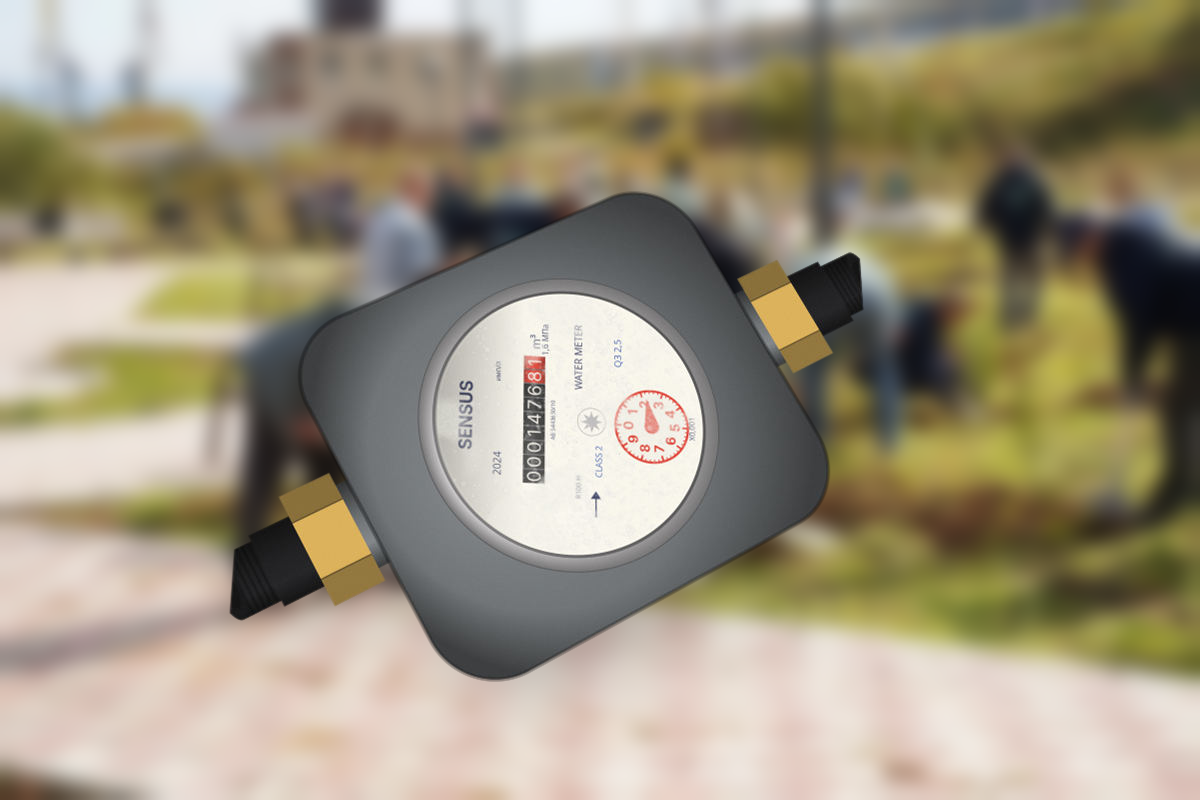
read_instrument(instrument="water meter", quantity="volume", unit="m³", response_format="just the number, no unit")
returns 1476.812
